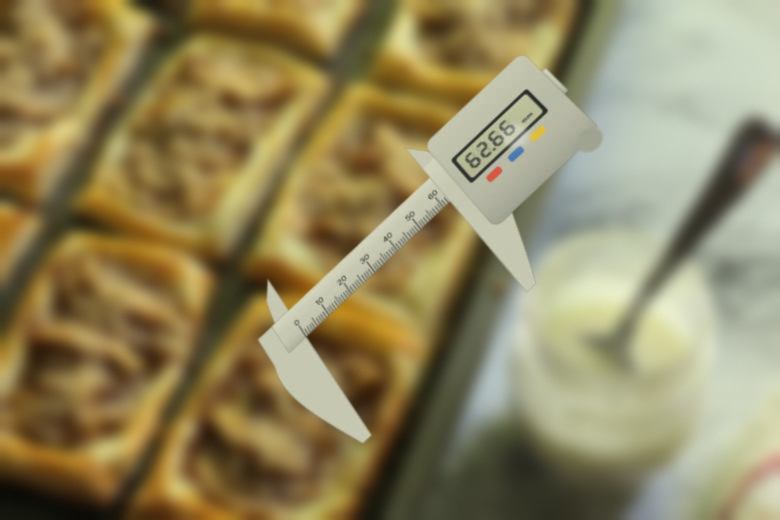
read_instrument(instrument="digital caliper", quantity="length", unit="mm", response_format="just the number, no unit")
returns 62.66
